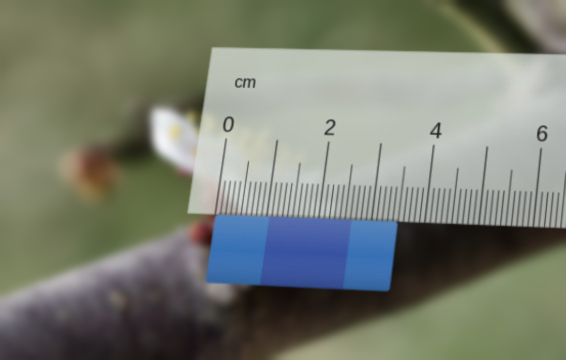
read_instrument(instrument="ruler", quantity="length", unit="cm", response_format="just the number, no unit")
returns 3.5
